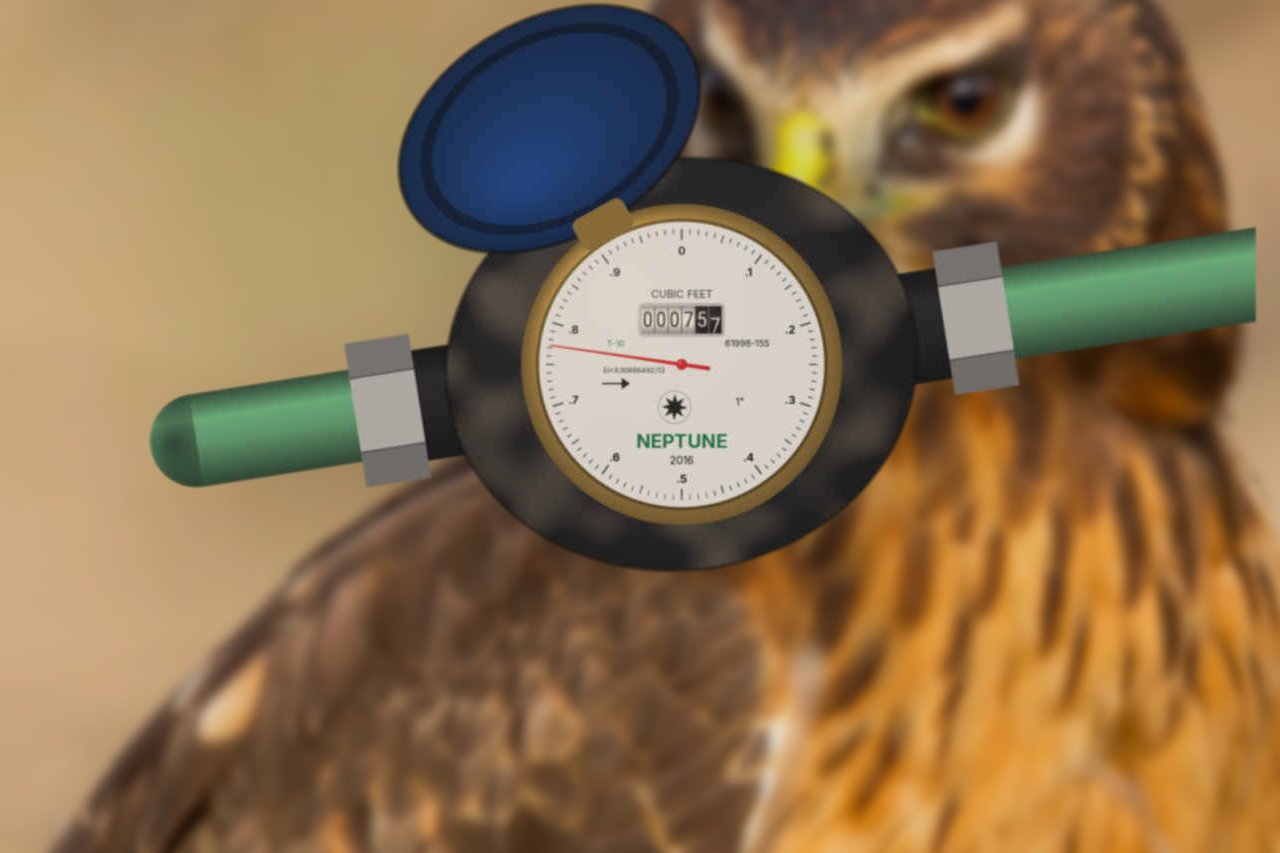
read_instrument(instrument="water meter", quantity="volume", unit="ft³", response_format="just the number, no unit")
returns 756.77
